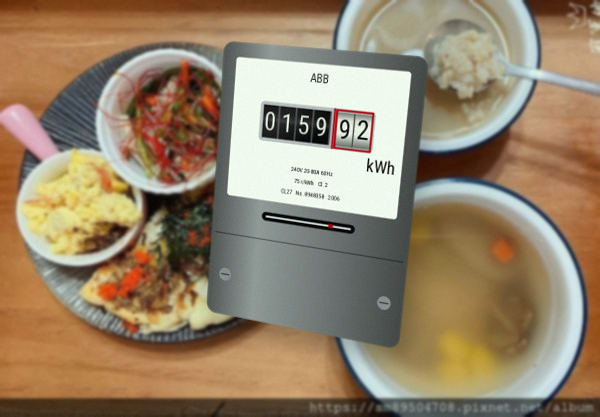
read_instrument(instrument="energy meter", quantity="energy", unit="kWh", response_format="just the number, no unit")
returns 159.92
